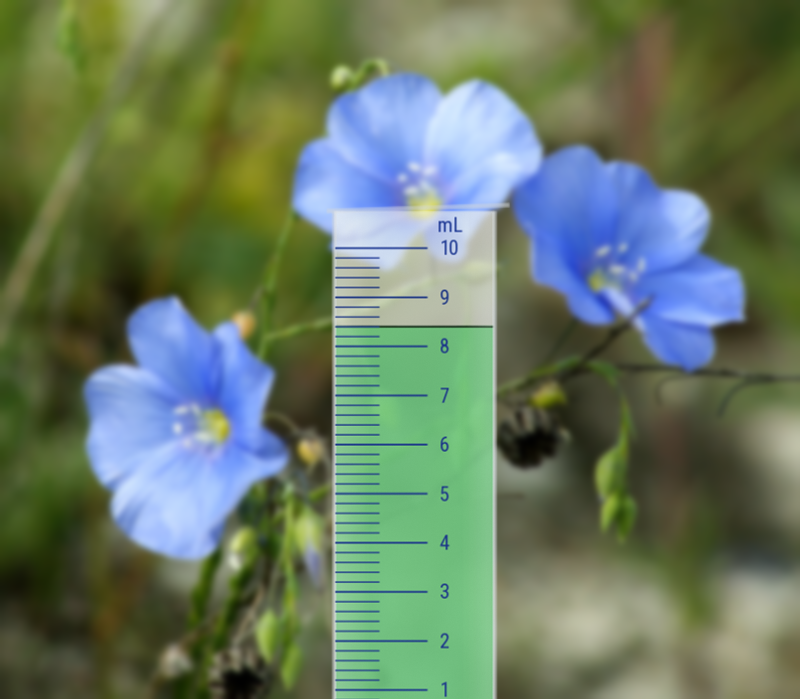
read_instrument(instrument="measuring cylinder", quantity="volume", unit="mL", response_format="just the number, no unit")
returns 8.4
